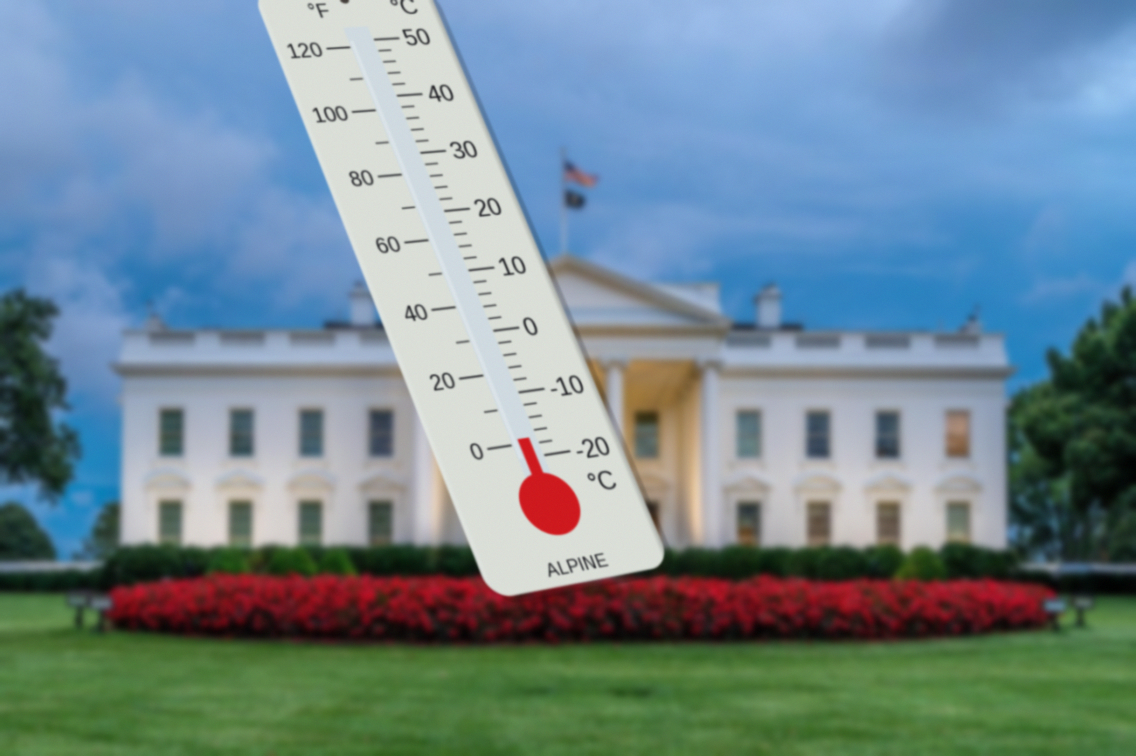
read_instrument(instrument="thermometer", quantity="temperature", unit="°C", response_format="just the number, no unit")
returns -17
